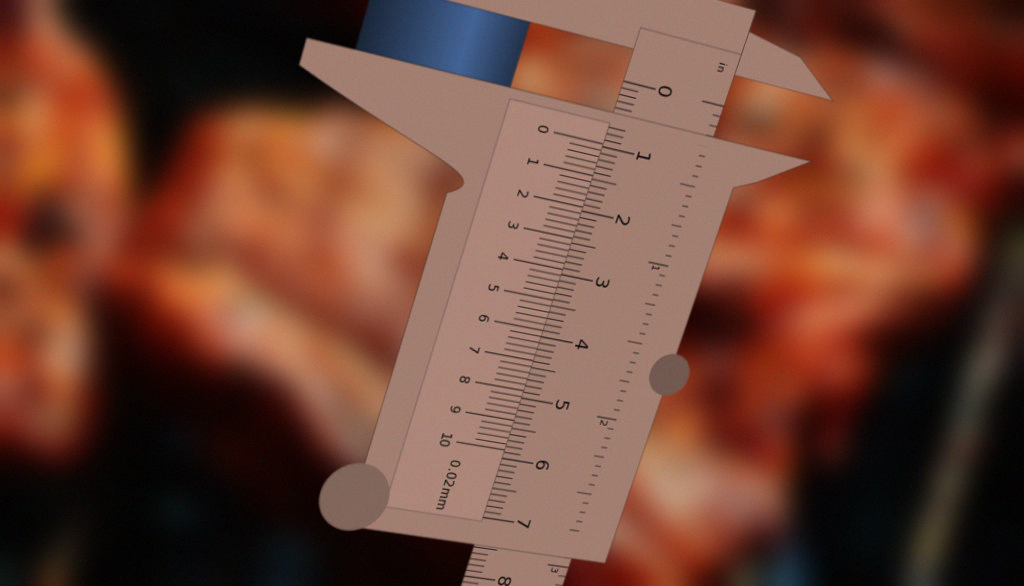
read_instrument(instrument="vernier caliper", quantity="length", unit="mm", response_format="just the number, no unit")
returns 9.6
